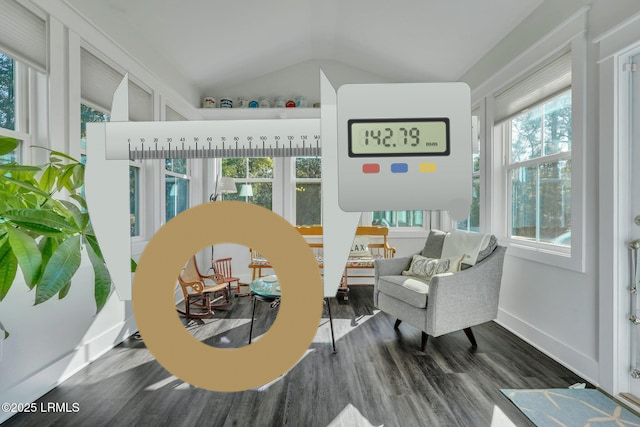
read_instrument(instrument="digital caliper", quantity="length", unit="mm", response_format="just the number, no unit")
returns 142.79
